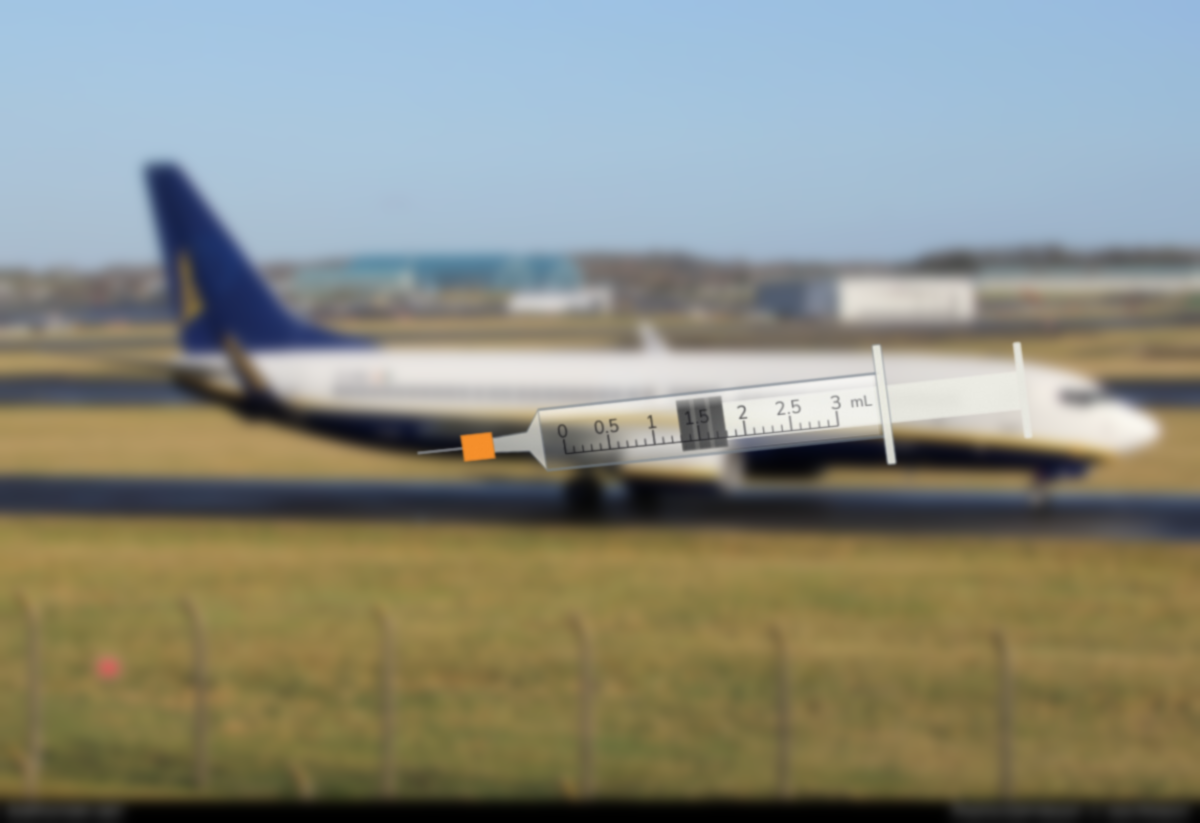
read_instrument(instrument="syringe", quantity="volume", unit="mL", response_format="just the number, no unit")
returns 1.3
